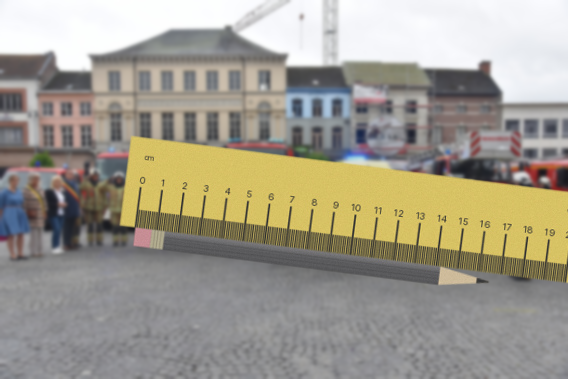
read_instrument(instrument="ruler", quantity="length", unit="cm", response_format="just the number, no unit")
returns 16.5
